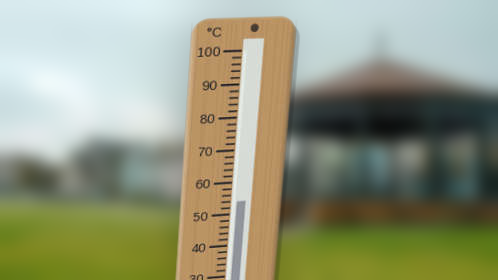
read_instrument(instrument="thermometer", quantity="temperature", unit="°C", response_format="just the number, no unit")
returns 54
